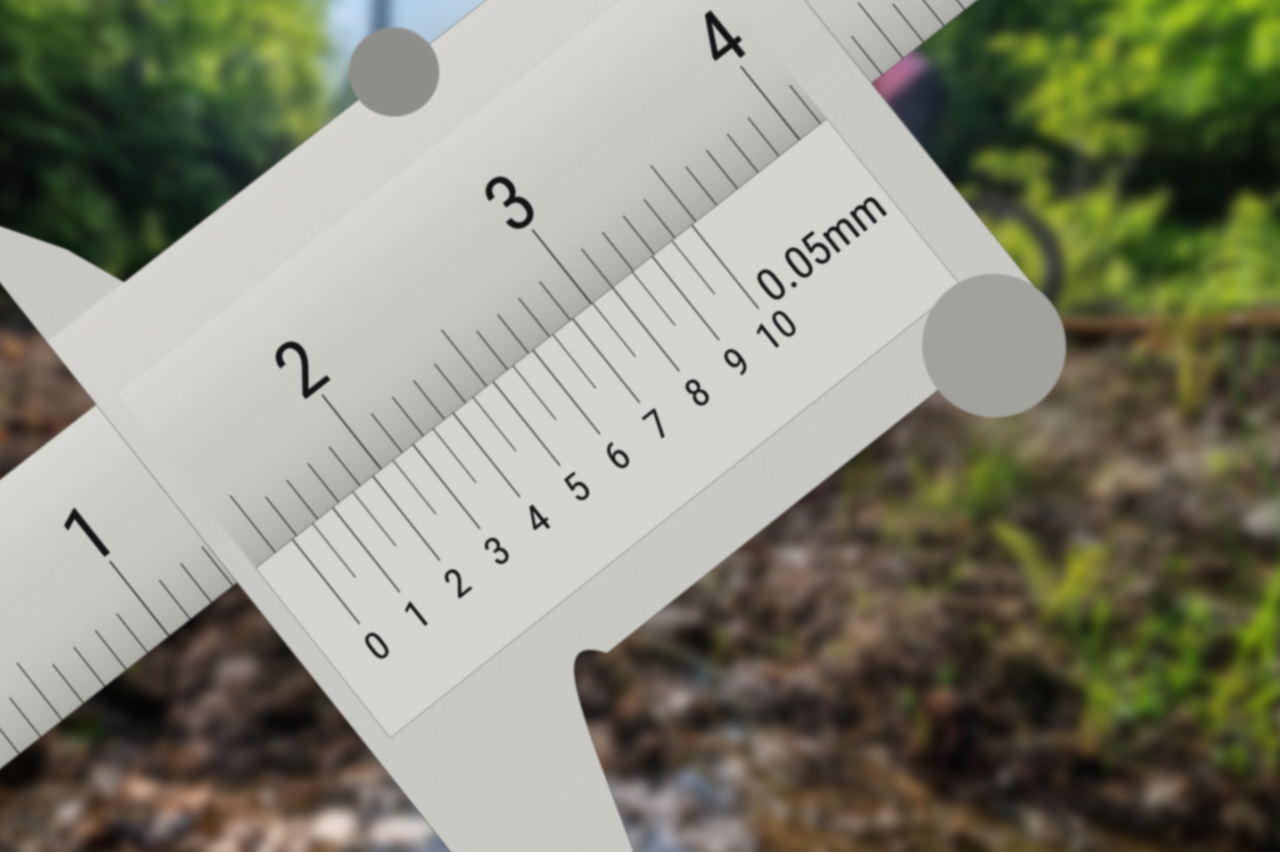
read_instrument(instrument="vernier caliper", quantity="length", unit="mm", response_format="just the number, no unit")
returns 15.8
